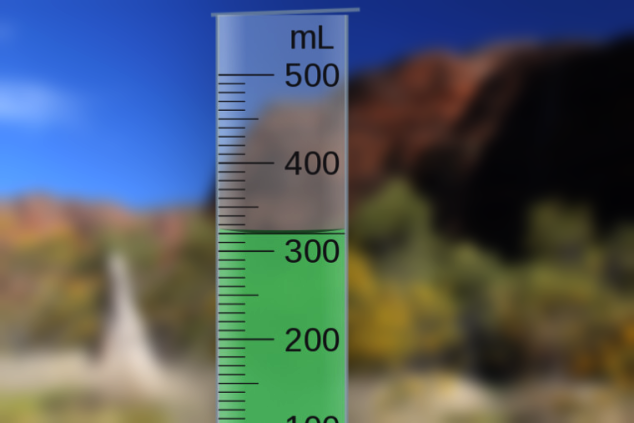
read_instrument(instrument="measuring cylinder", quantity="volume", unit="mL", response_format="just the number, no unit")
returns 320
